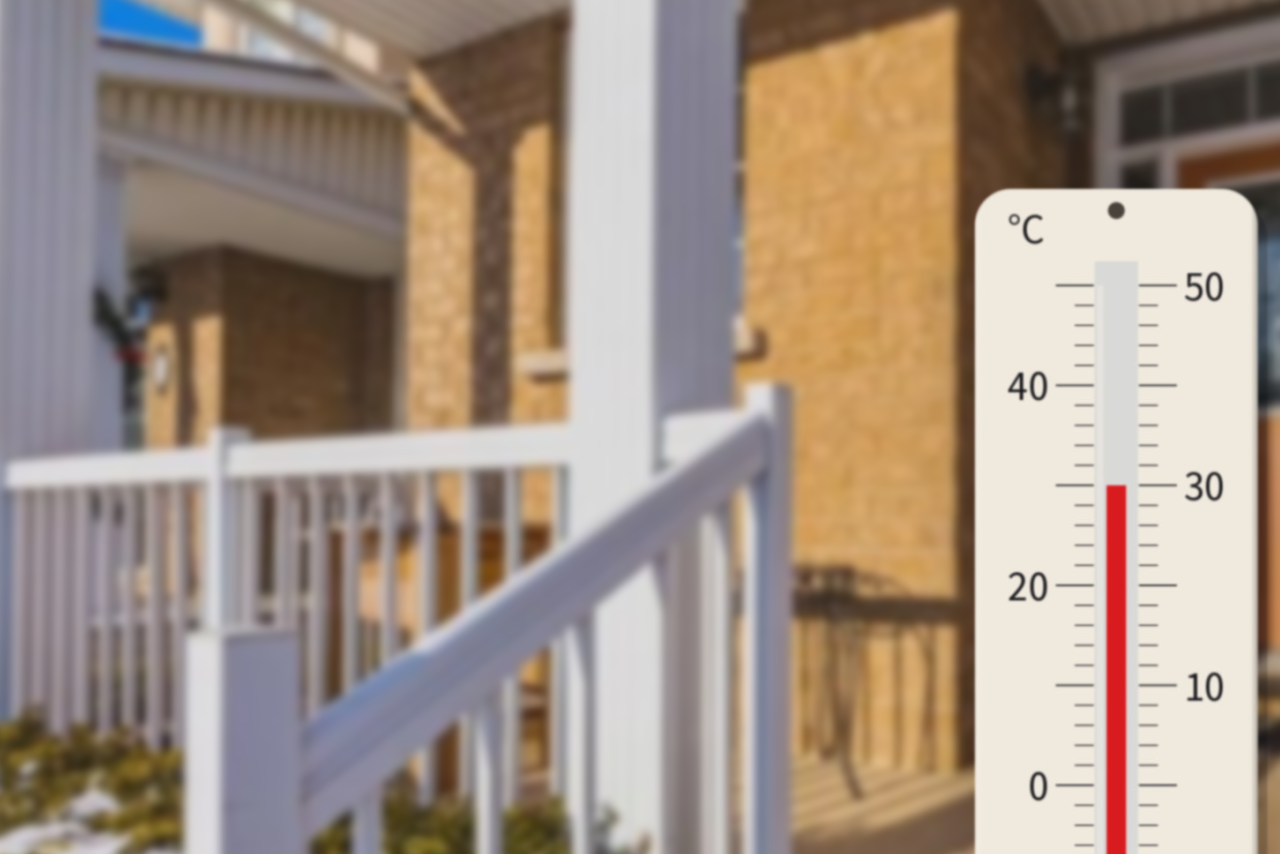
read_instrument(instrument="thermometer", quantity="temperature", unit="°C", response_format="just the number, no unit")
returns 30
